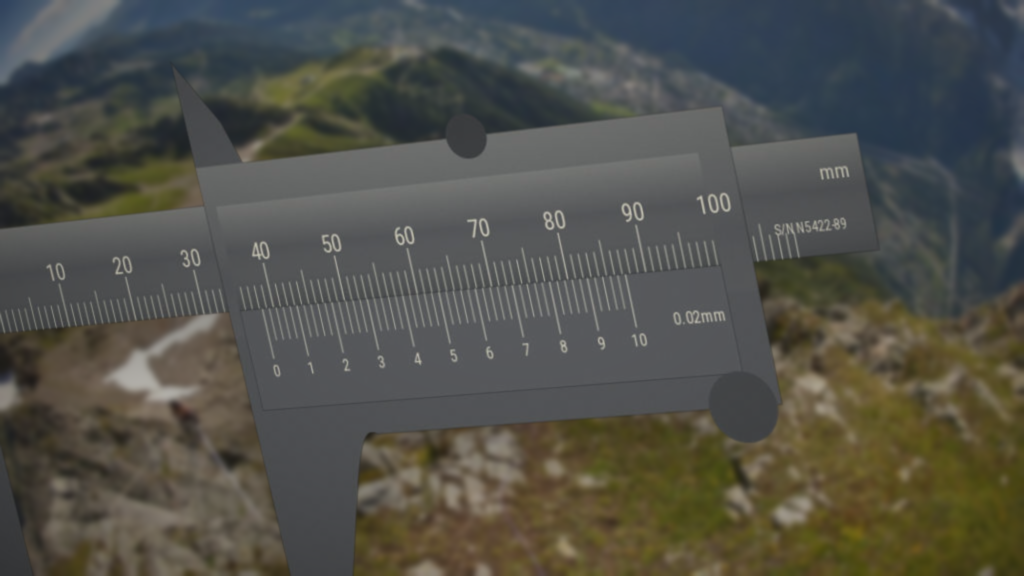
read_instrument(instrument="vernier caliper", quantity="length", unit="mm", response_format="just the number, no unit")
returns 38.4
